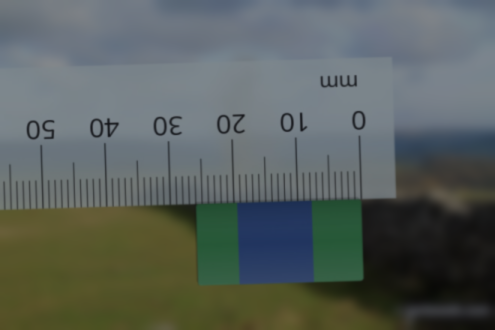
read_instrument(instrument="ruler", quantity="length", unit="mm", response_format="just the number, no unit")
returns 26
